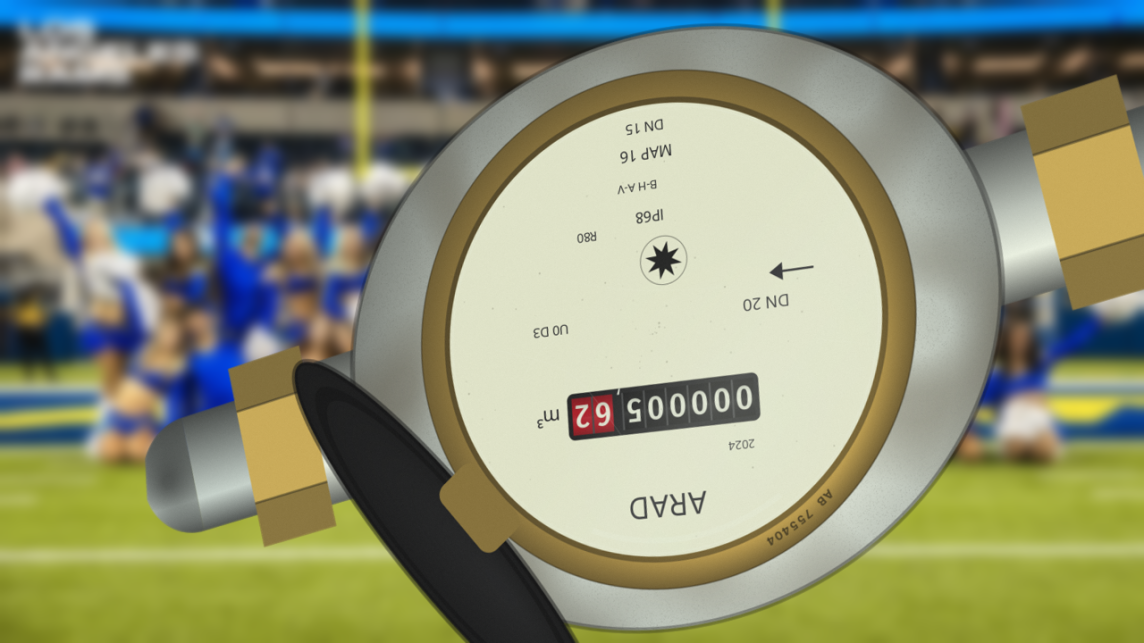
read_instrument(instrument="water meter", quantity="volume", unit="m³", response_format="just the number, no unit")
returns 5.62
